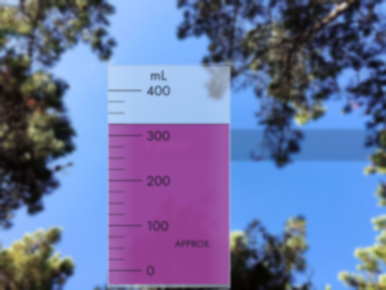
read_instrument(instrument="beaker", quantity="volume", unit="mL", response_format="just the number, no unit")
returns 325
